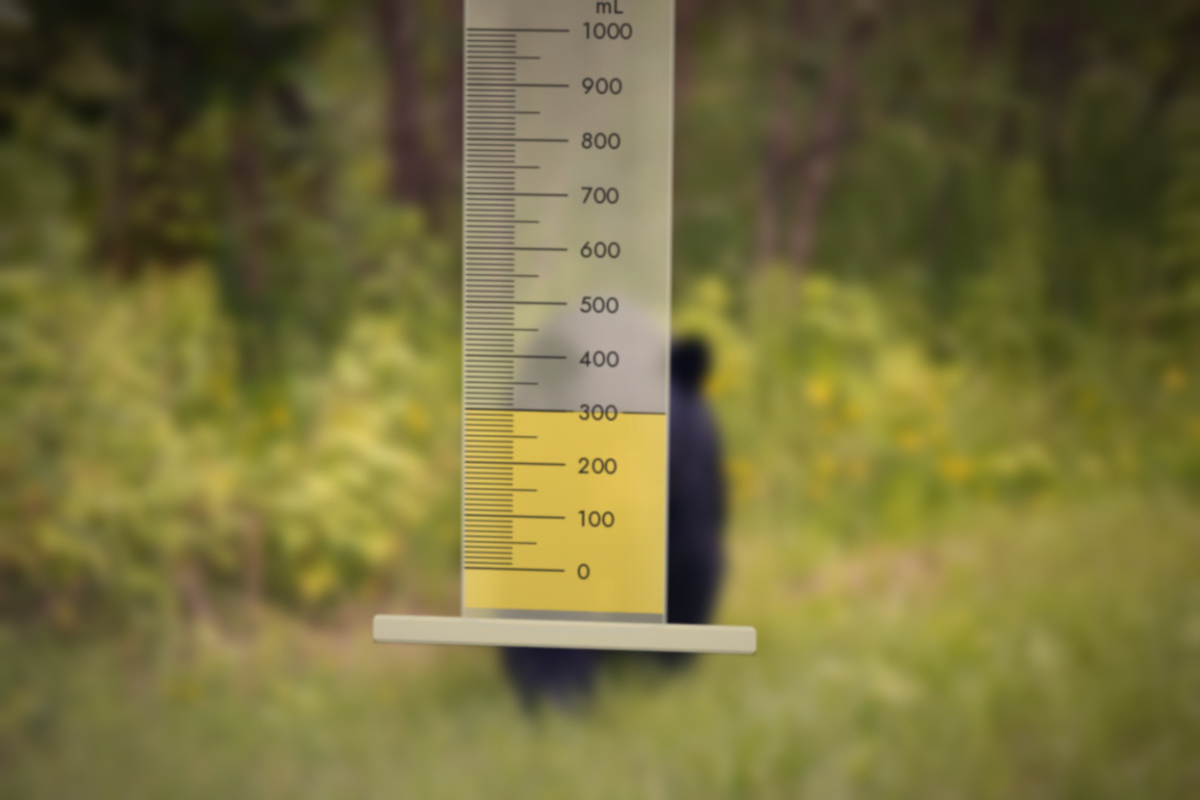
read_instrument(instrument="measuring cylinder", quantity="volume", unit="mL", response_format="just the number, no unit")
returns 300
